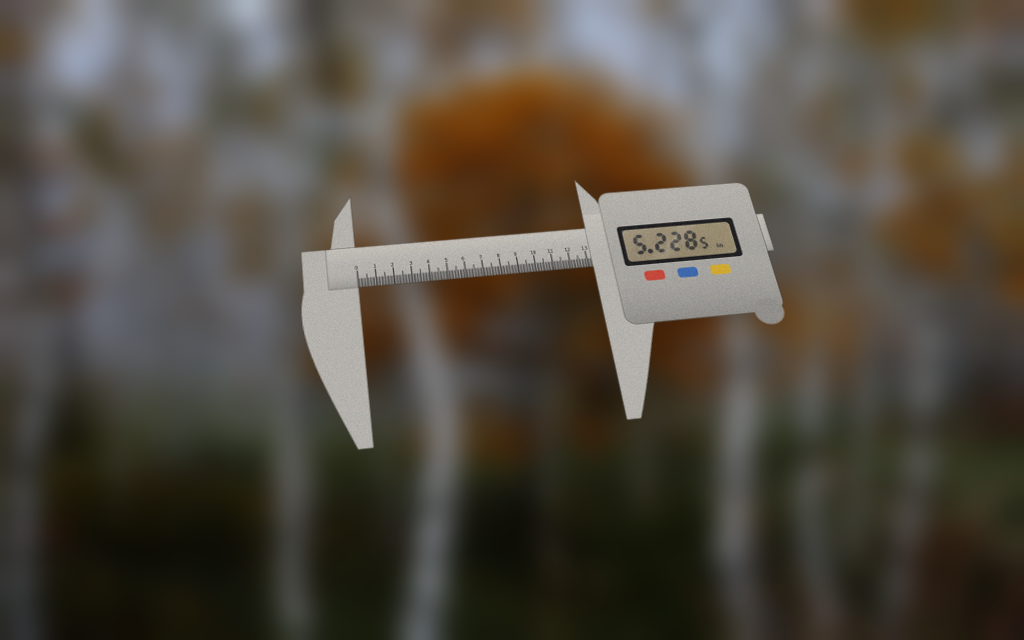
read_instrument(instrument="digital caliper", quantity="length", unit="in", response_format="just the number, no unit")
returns 5.2285
